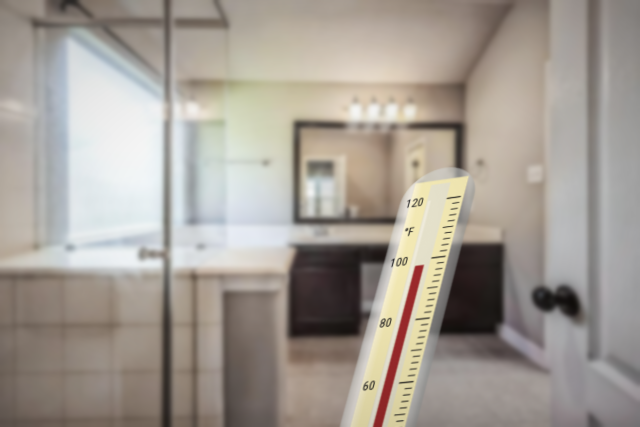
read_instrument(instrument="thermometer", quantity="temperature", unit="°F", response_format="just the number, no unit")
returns 98
